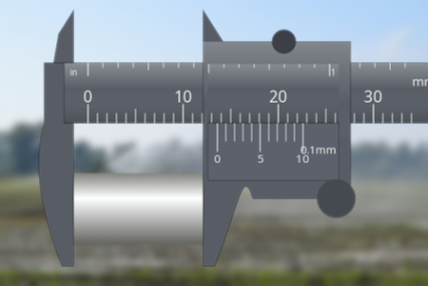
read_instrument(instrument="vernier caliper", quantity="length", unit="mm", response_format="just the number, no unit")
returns 13.6
